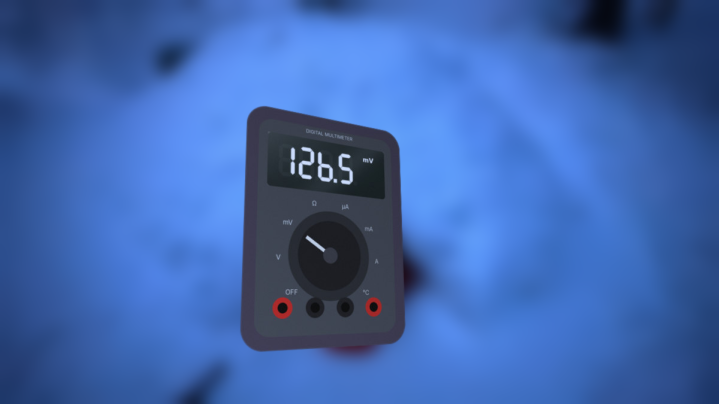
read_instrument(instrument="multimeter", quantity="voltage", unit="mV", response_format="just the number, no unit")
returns 126.5
